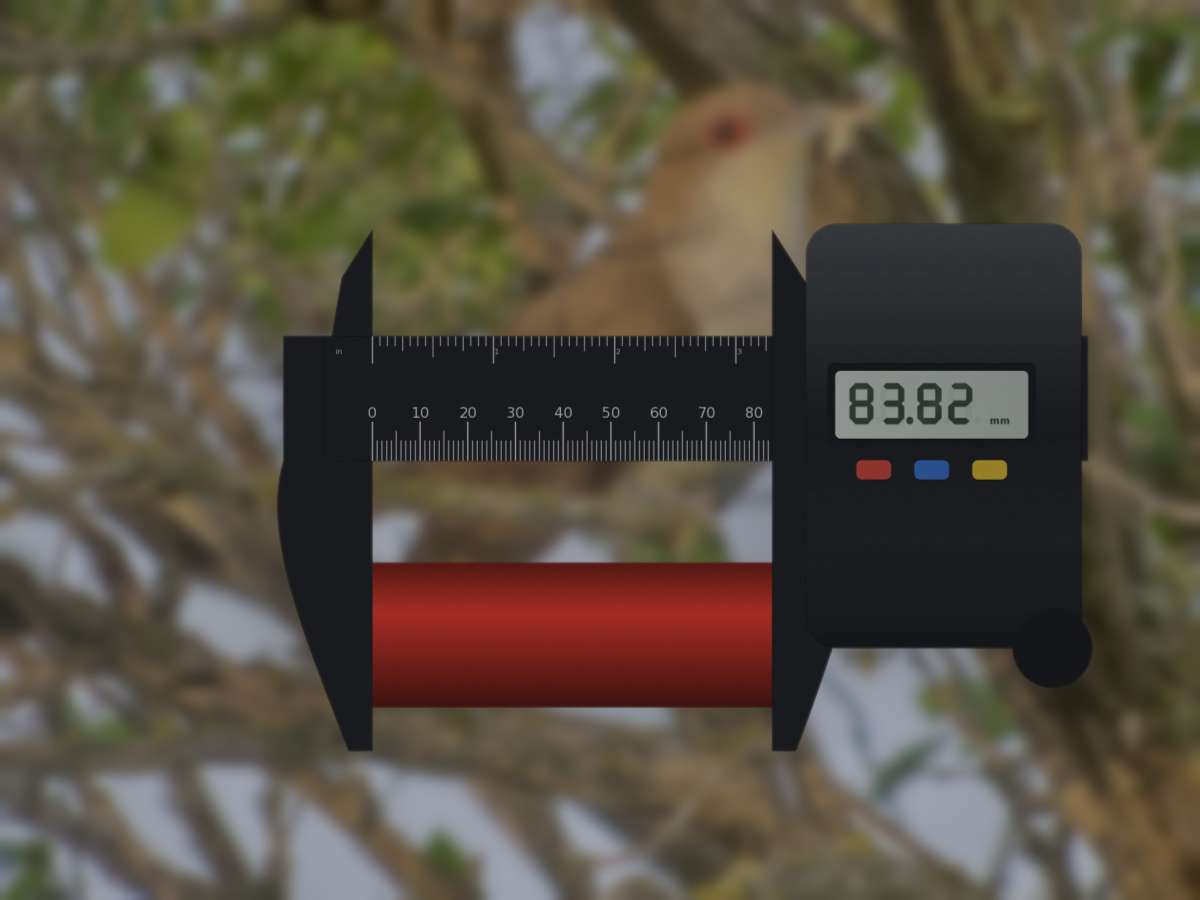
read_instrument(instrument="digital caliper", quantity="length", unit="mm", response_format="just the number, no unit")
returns 83.82
